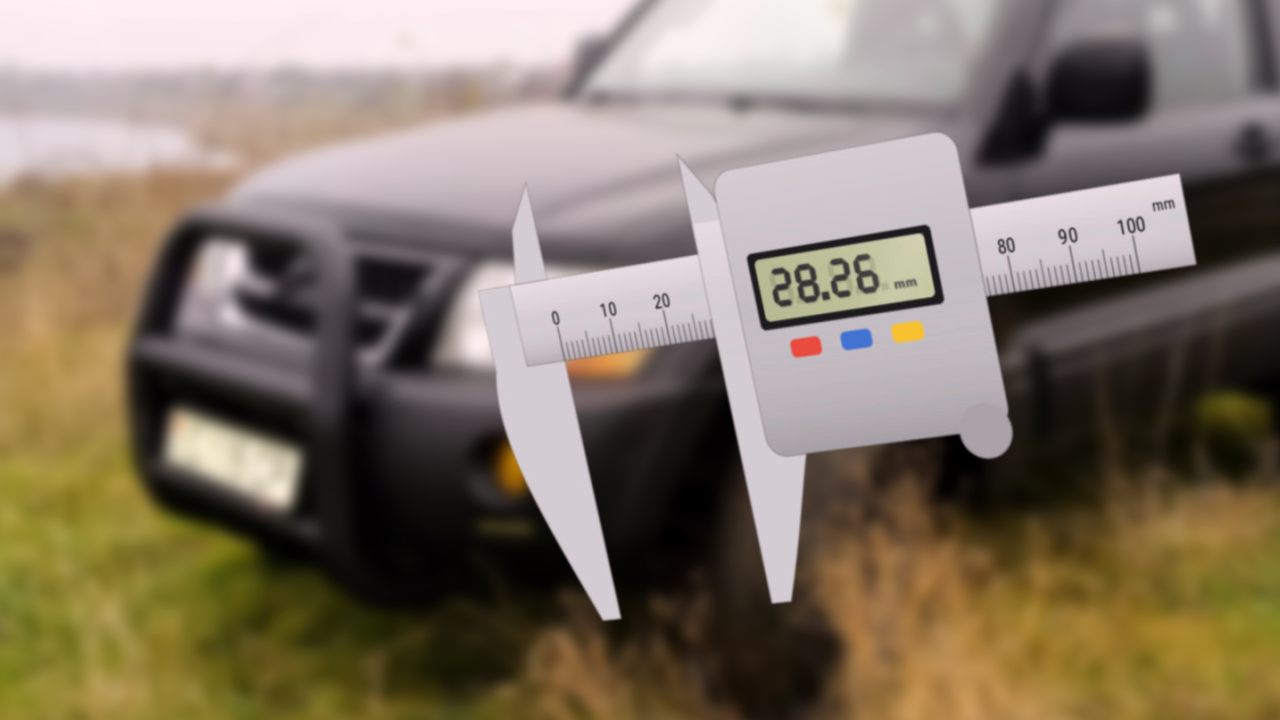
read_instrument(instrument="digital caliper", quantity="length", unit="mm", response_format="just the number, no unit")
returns 28.26
